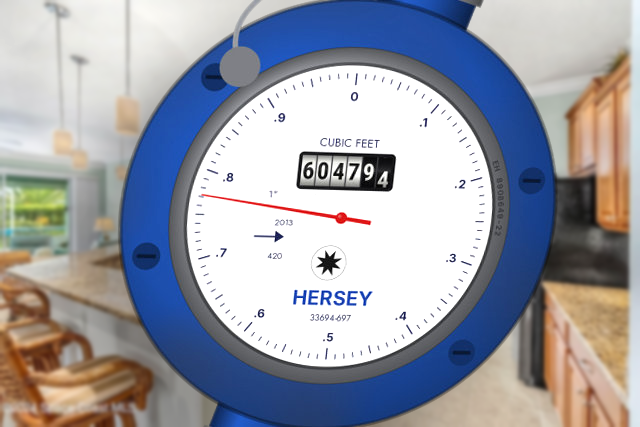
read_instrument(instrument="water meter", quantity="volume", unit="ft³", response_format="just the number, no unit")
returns 604793.77
